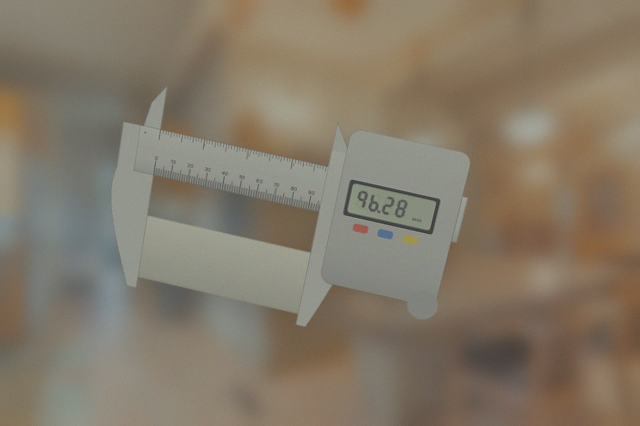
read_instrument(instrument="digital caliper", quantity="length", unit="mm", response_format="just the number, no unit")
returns 96.28
